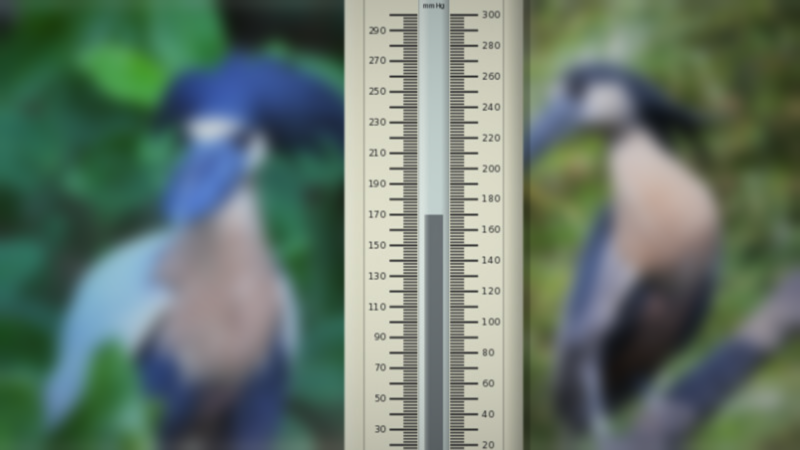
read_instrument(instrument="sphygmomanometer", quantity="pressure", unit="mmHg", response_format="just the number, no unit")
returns 170
